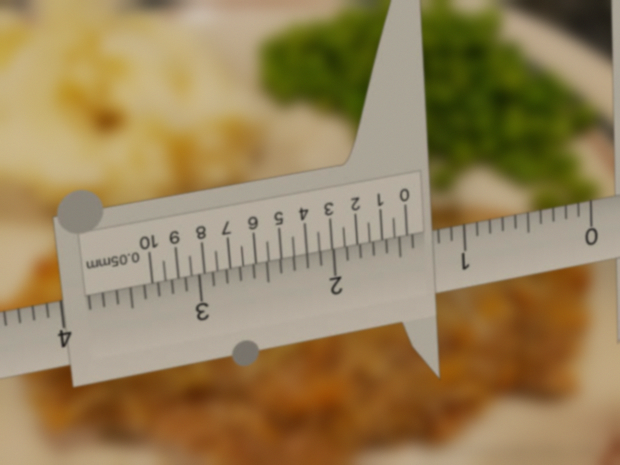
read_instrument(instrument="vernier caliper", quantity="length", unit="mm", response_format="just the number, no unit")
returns 14.4
